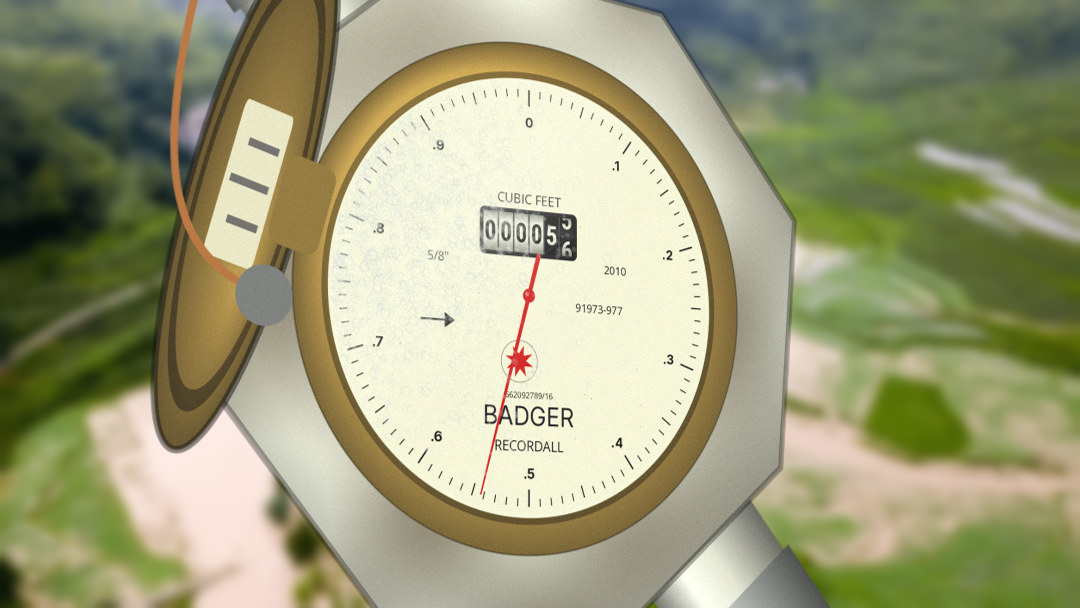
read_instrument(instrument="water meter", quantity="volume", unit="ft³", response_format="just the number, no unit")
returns 55.54
